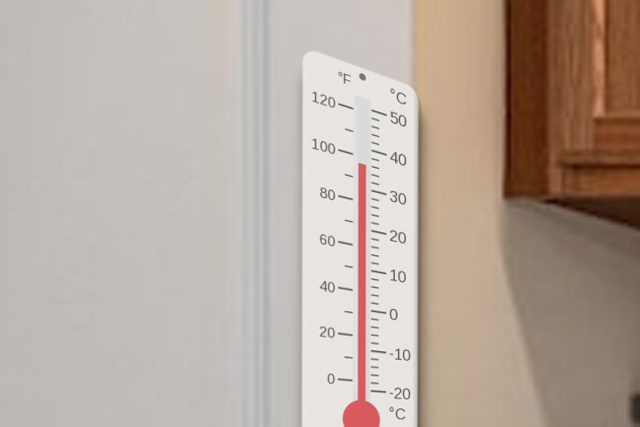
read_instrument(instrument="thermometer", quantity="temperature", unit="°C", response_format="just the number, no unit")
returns 36
